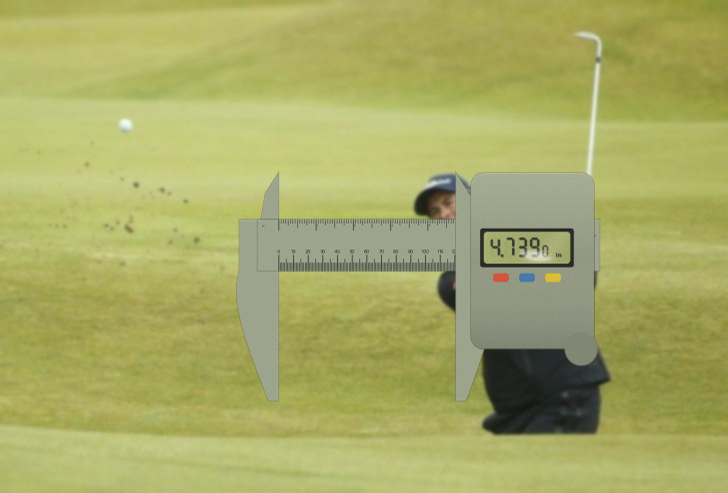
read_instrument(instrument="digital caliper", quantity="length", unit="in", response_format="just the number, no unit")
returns 4.7390
